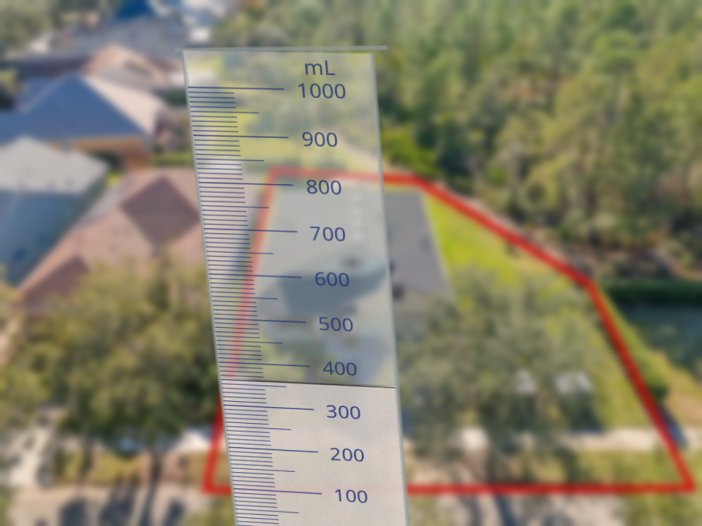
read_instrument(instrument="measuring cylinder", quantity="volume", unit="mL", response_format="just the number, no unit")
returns 360
